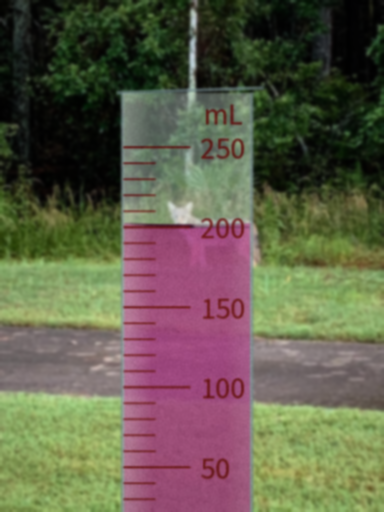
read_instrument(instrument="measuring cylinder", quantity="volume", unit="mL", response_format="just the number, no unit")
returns 200
